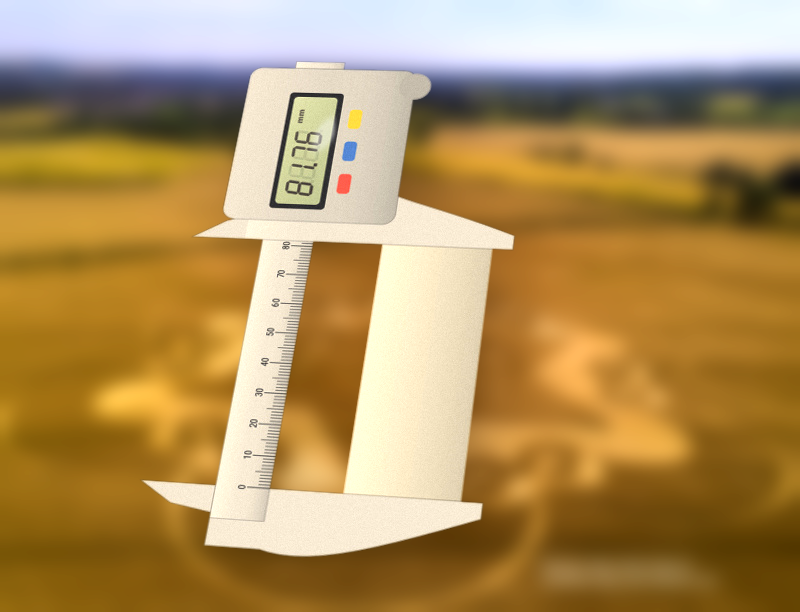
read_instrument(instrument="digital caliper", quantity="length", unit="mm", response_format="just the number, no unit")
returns 81.76
